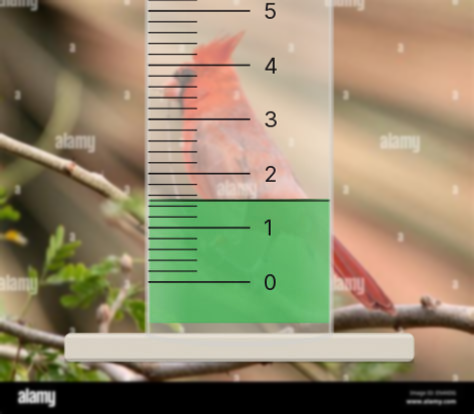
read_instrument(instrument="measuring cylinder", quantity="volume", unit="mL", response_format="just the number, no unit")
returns 1.5
